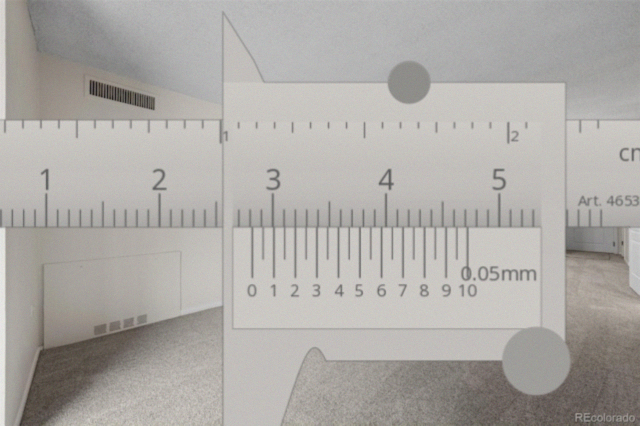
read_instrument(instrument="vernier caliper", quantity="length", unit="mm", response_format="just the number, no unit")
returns 28.2
